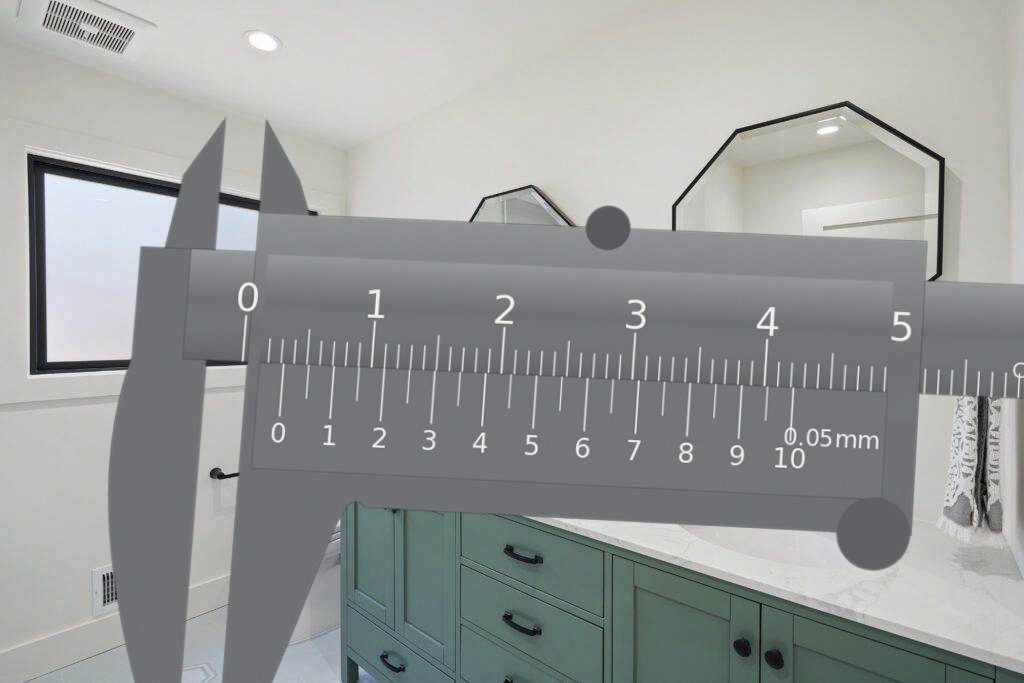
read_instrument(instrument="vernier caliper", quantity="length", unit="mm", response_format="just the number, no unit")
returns 3.2
